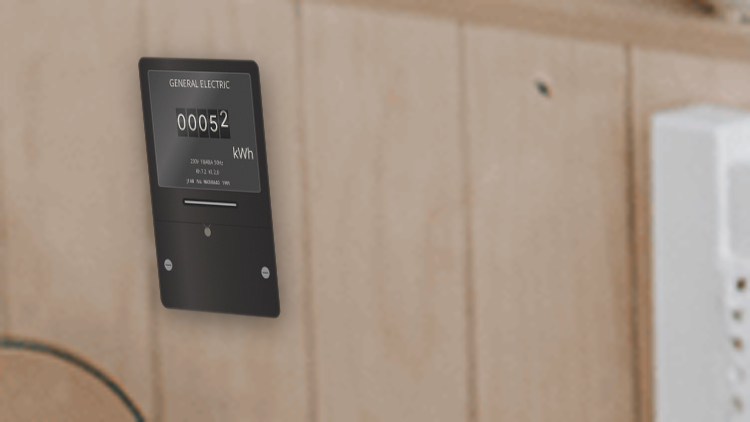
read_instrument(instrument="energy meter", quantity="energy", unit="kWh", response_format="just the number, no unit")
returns 52
